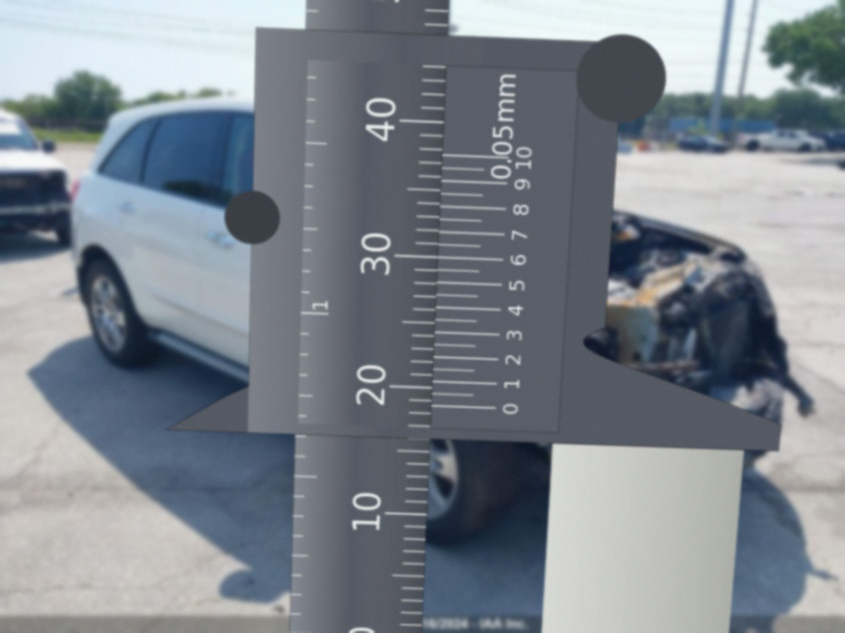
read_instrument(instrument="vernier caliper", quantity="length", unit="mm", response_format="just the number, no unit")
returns 18.6
